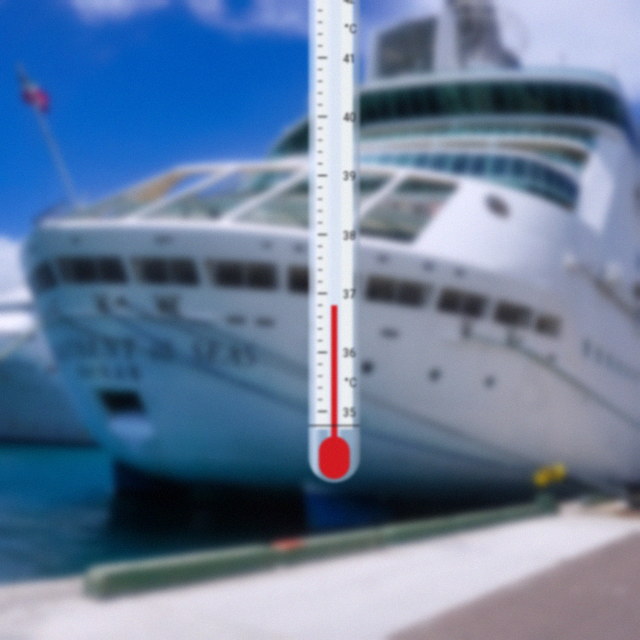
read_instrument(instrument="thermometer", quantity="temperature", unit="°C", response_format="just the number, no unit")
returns 36.8
